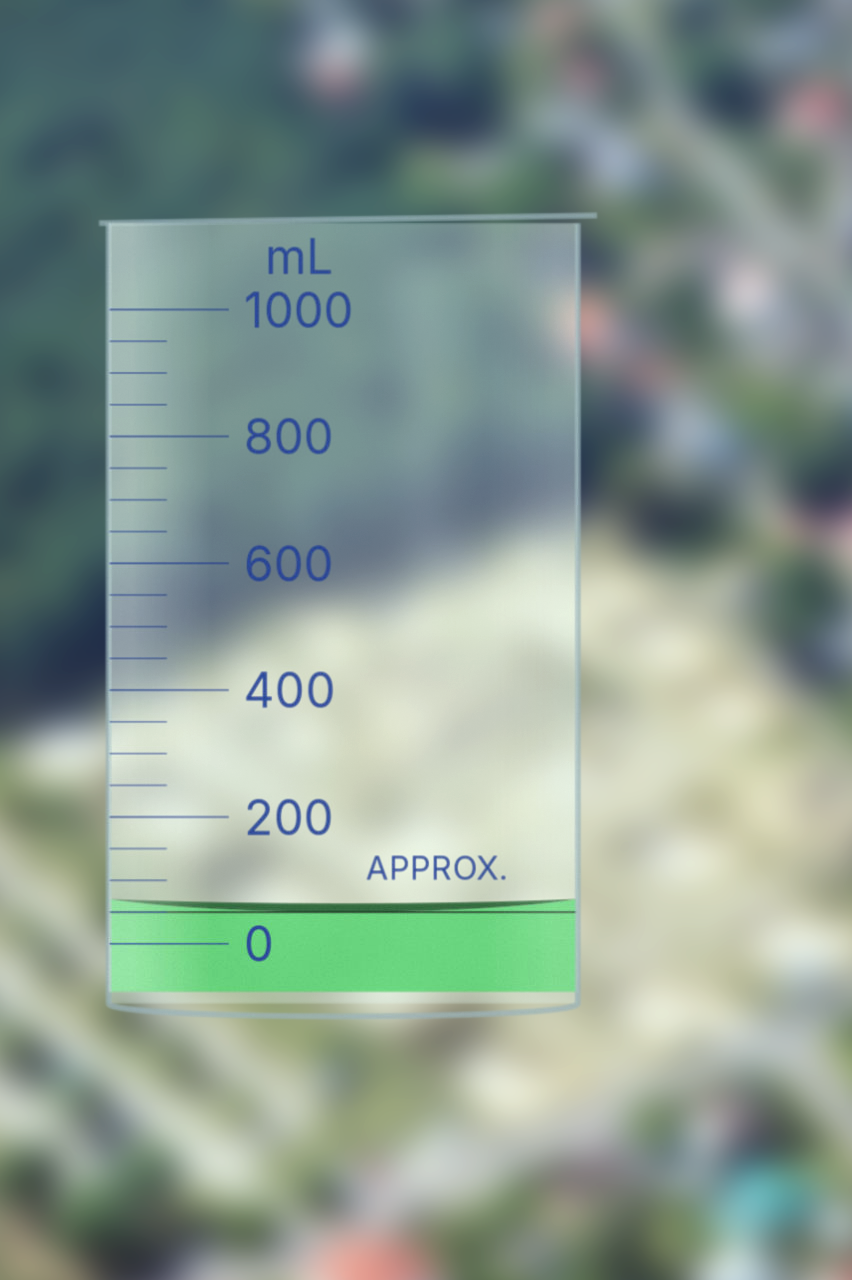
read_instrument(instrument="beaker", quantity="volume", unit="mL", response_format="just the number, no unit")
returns 50
